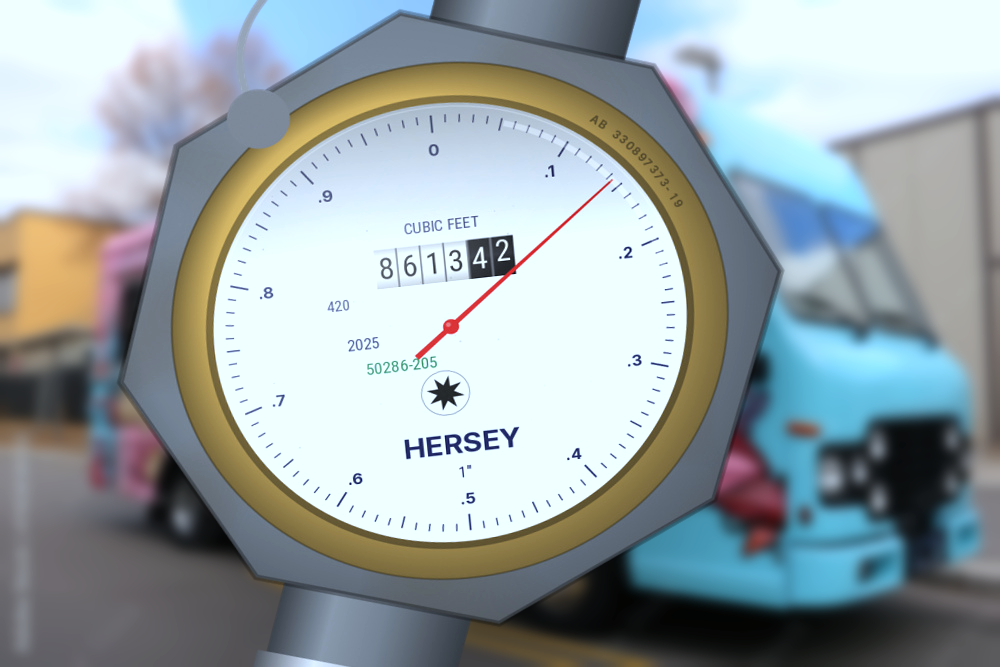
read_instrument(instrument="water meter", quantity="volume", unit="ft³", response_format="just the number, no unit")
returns 861342.14
